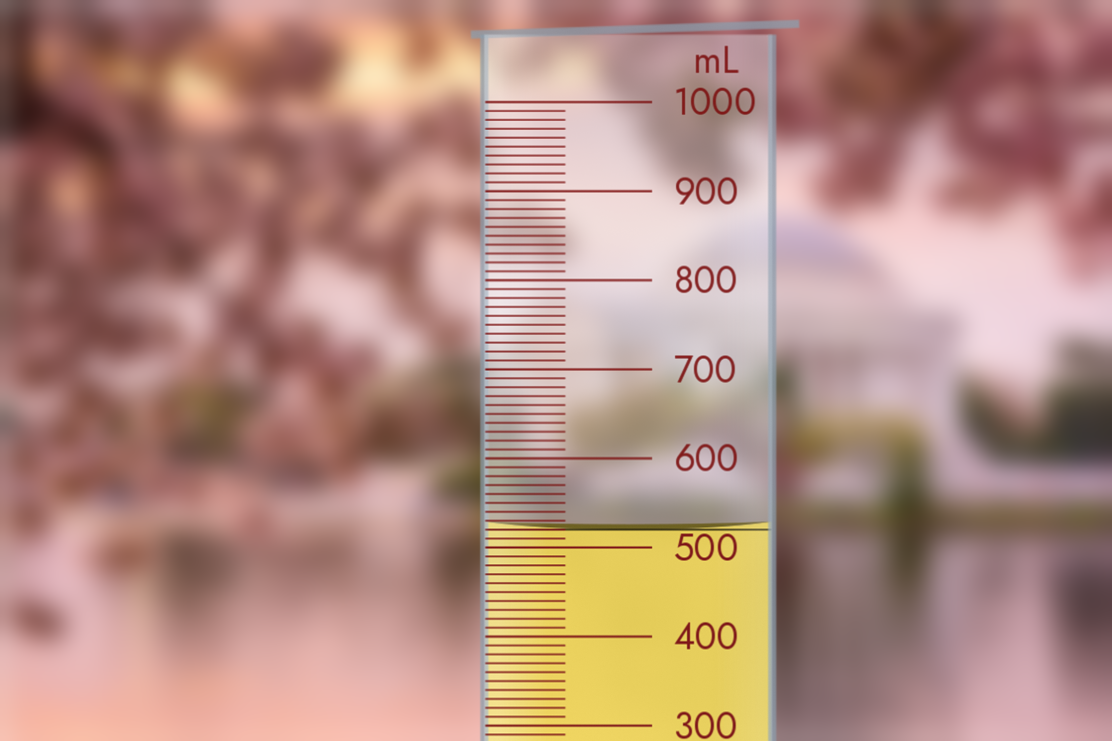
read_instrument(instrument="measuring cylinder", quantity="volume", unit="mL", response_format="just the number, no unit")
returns 520
